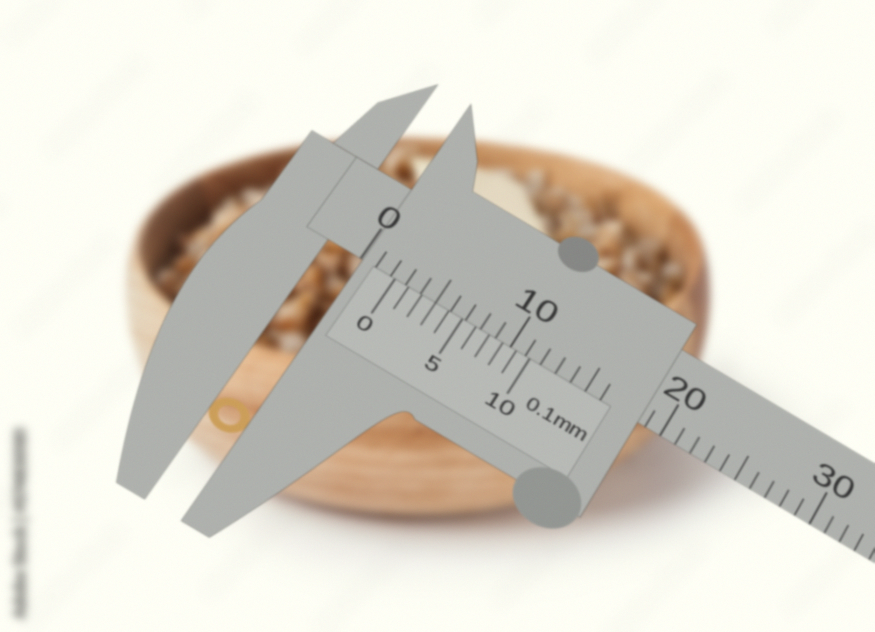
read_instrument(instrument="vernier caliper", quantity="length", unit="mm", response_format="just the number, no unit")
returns 2.3
